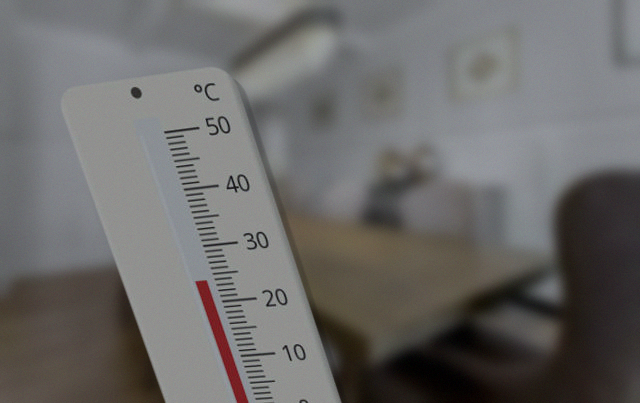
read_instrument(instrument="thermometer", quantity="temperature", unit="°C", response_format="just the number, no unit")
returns 24
